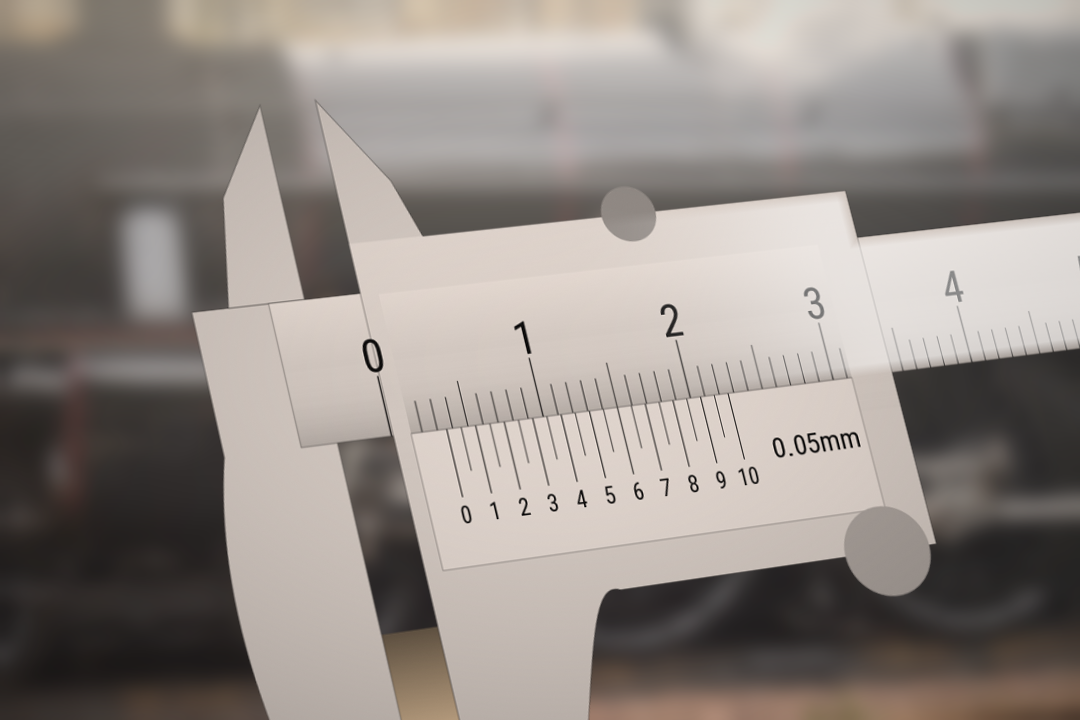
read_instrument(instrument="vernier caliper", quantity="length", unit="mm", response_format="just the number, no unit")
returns 3.6
